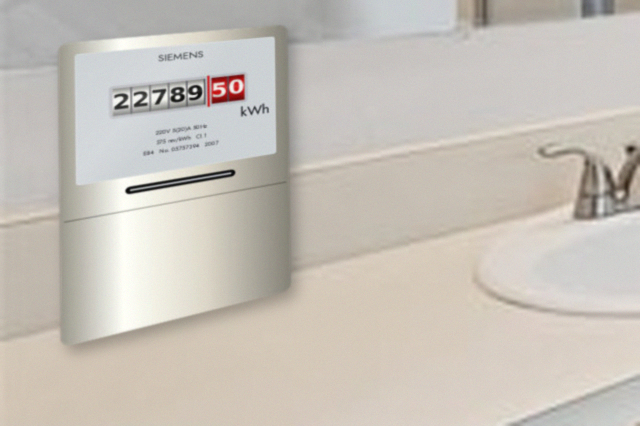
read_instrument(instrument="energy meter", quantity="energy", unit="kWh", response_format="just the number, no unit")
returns 22789.50
